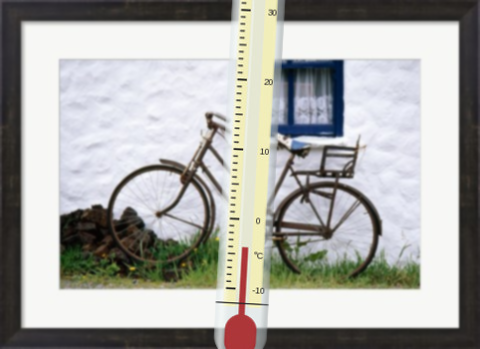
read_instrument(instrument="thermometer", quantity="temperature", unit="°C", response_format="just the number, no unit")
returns -4
